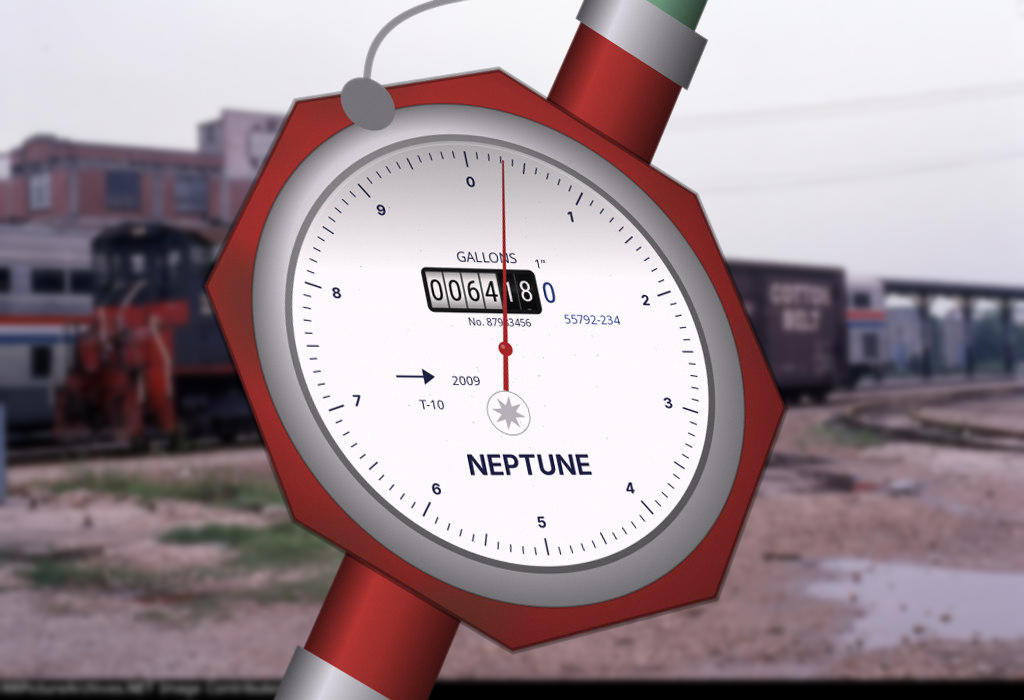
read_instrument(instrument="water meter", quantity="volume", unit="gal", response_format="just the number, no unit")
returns 64180.3
